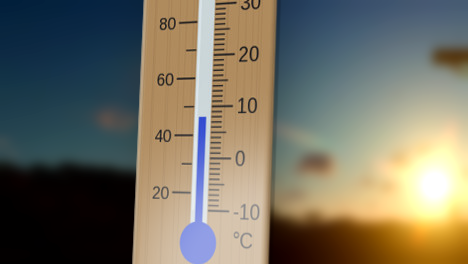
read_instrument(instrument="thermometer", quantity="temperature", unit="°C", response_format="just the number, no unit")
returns 8
